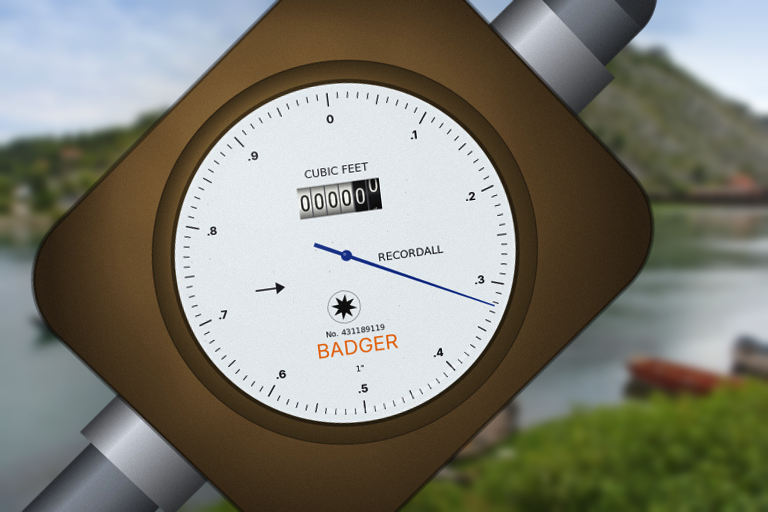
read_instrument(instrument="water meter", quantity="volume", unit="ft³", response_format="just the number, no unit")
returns 0.32
